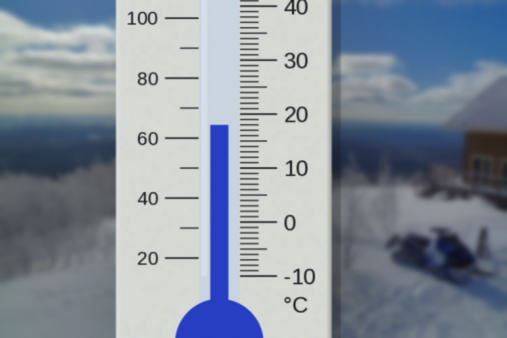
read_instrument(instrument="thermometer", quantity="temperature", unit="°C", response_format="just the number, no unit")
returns 18
